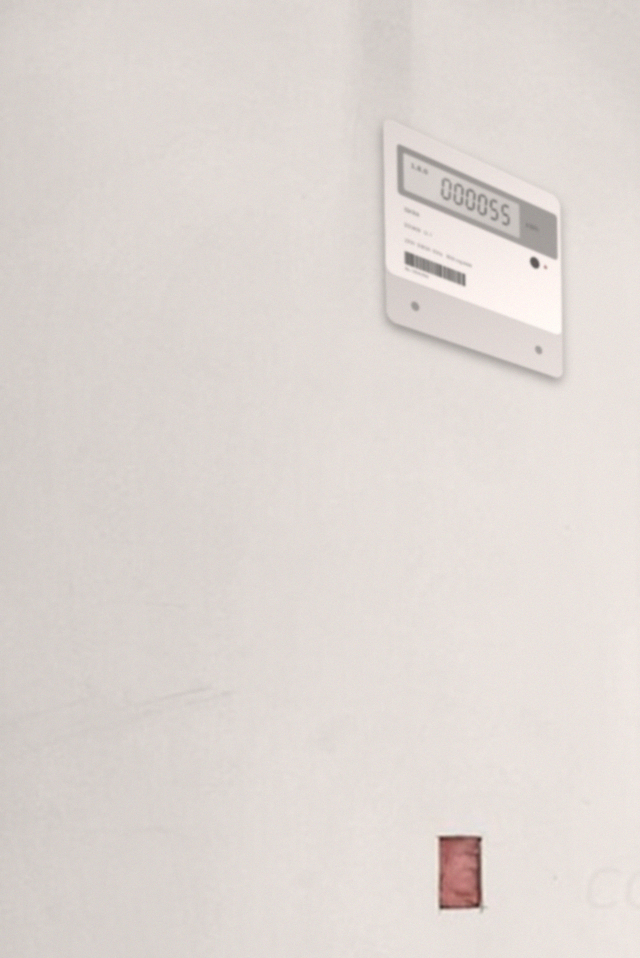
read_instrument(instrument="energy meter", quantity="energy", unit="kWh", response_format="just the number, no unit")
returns 55
